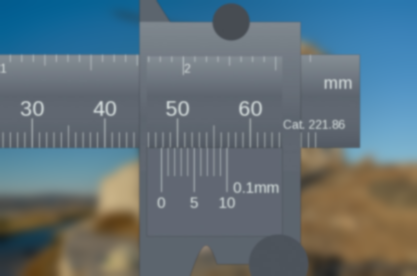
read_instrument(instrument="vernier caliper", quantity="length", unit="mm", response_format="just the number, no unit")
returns 47.8
